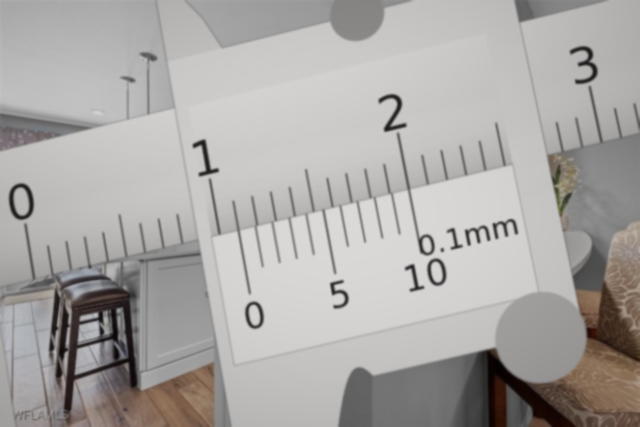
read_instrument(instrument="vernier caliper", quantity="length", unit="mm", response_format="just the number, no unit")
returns 11.0
